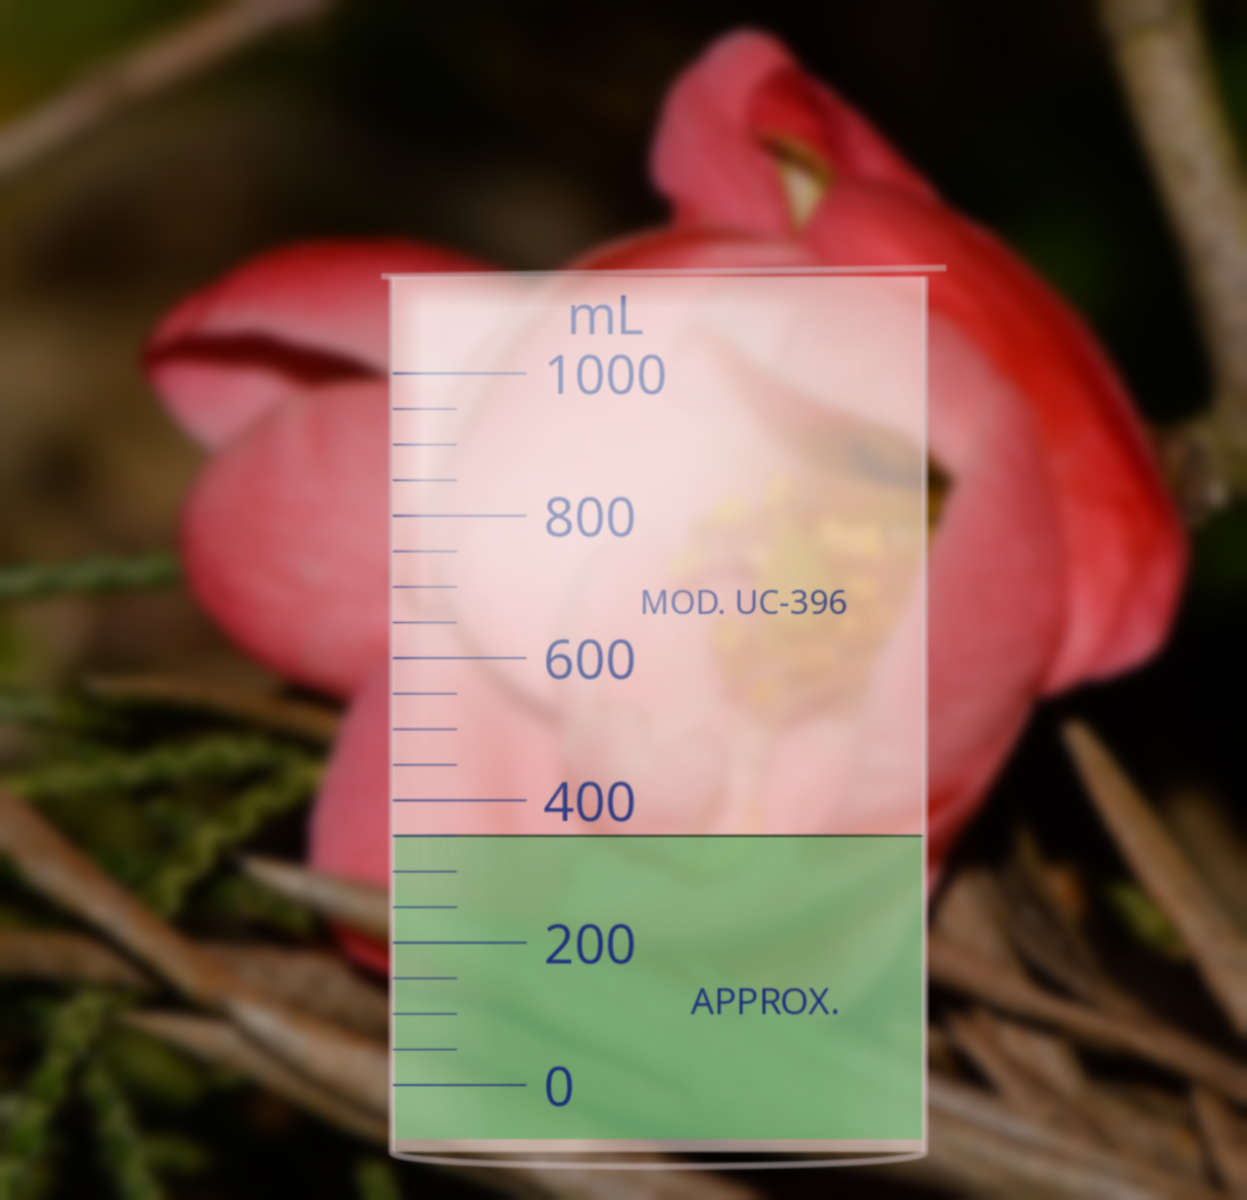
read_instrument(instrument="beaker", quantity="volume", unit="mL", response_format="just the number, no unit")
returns 350
